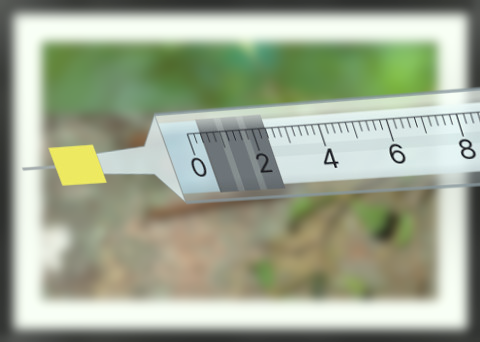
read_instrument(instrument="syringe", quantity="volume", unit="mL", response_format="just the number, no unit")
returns 0.4
